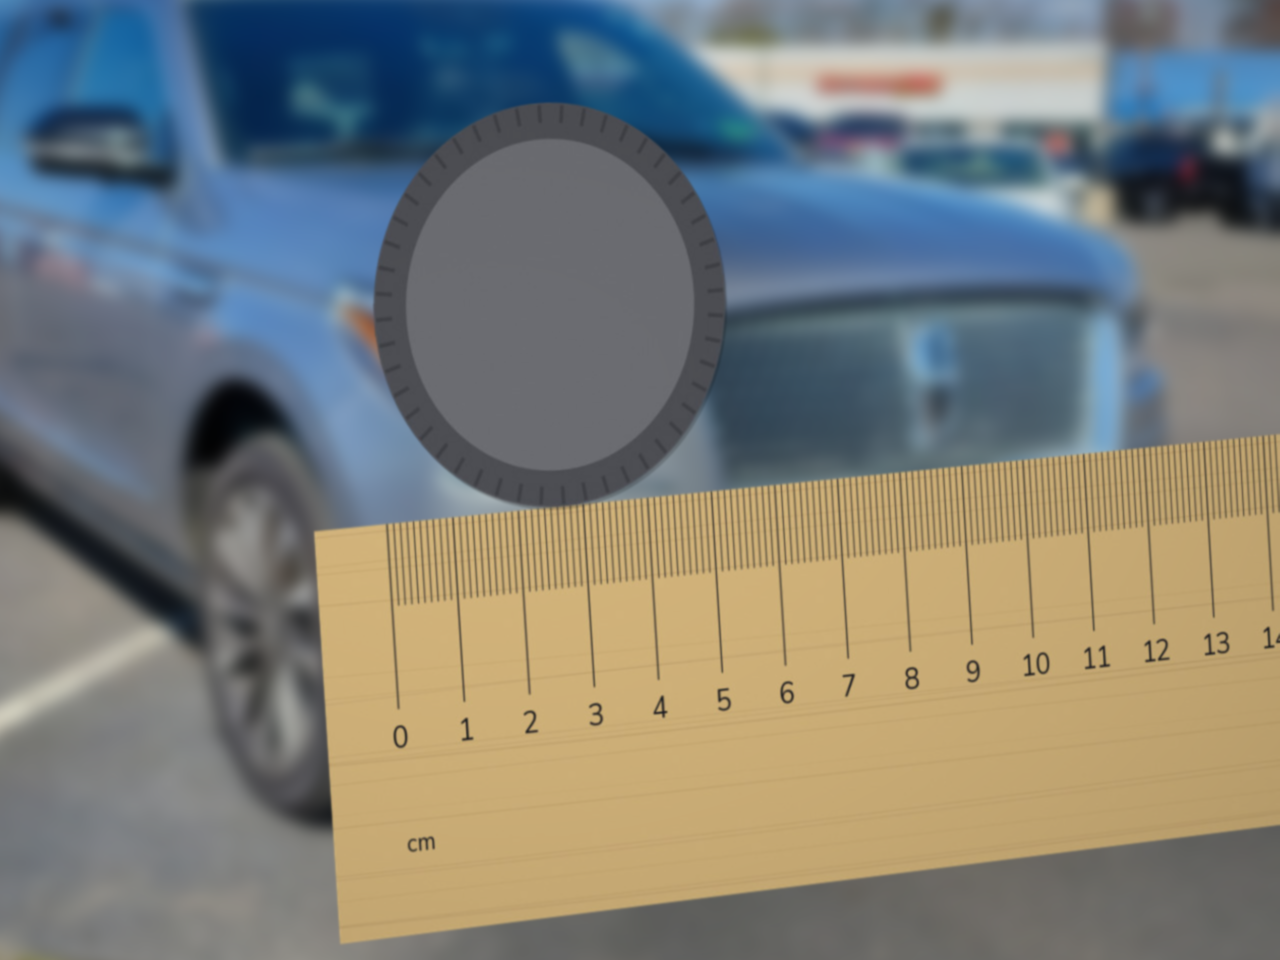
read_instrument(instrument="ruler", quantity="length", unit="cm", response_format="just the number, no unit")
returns 5.4
